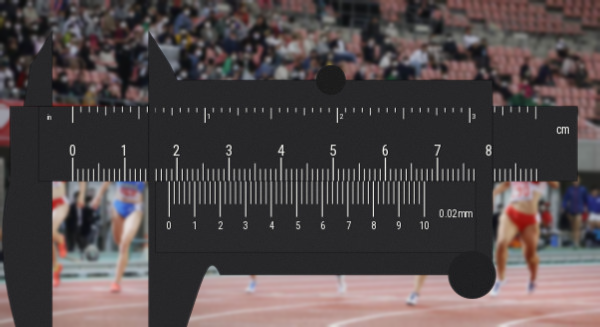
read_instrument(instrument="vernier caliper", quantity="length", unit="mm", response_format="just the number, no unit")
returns 18.5
